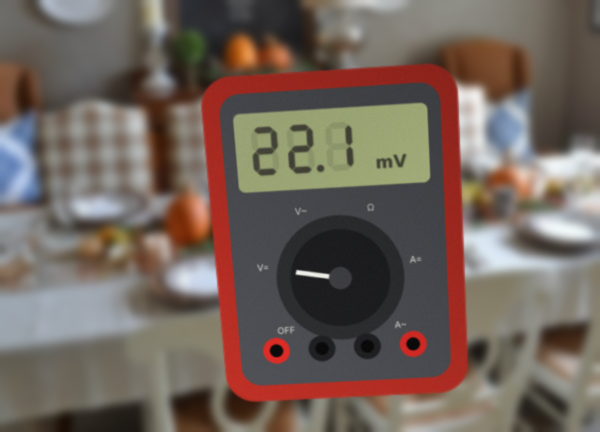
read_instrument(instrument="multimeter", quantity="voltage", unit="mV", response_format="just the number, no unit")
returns 22.1
